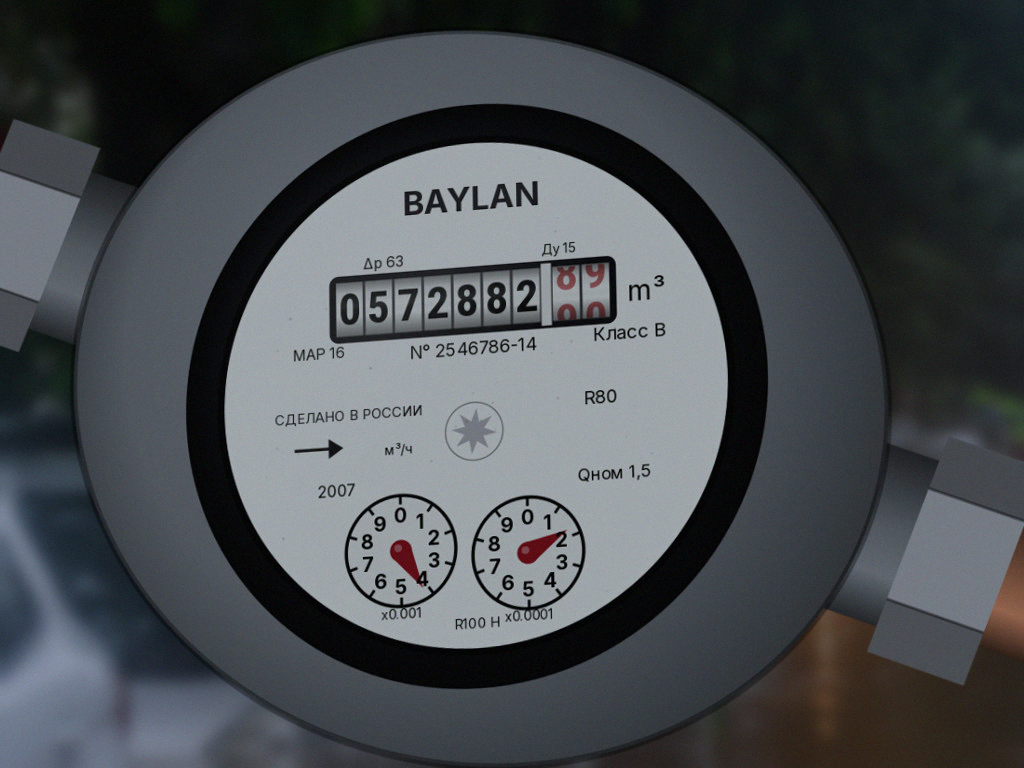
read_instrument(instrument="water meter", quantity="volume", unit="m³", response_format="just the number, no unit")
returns 572882.8941
